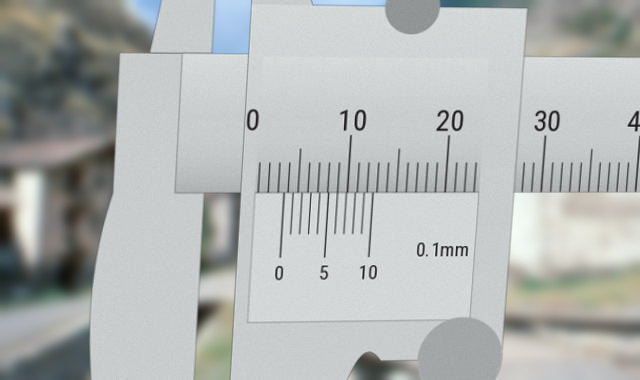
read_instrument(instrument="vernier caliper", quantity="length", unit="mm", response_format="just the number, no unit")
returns 3.6
